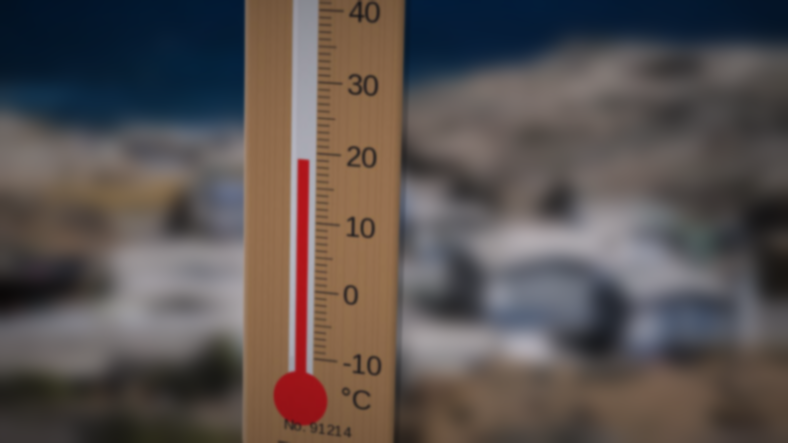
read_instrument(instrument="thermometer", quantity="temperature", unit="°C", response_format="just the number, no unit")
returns 19
